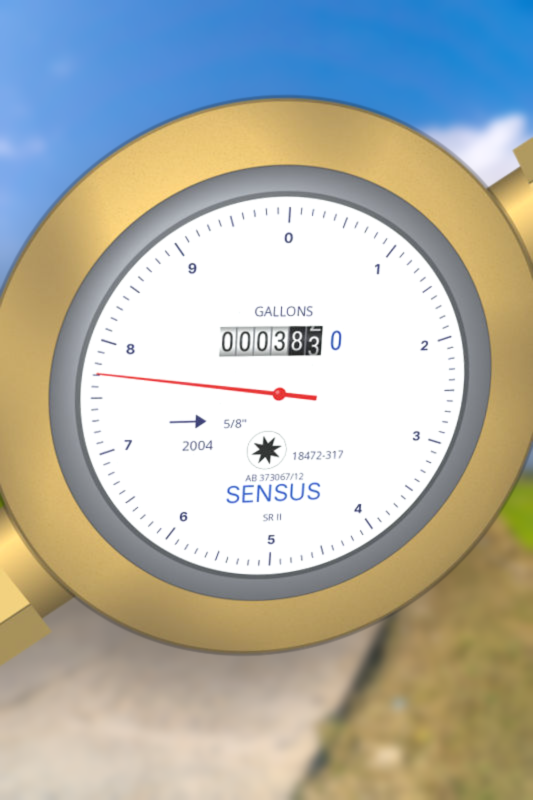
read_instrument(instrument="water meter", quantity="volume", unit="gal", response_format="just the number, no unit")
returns 3827.7
